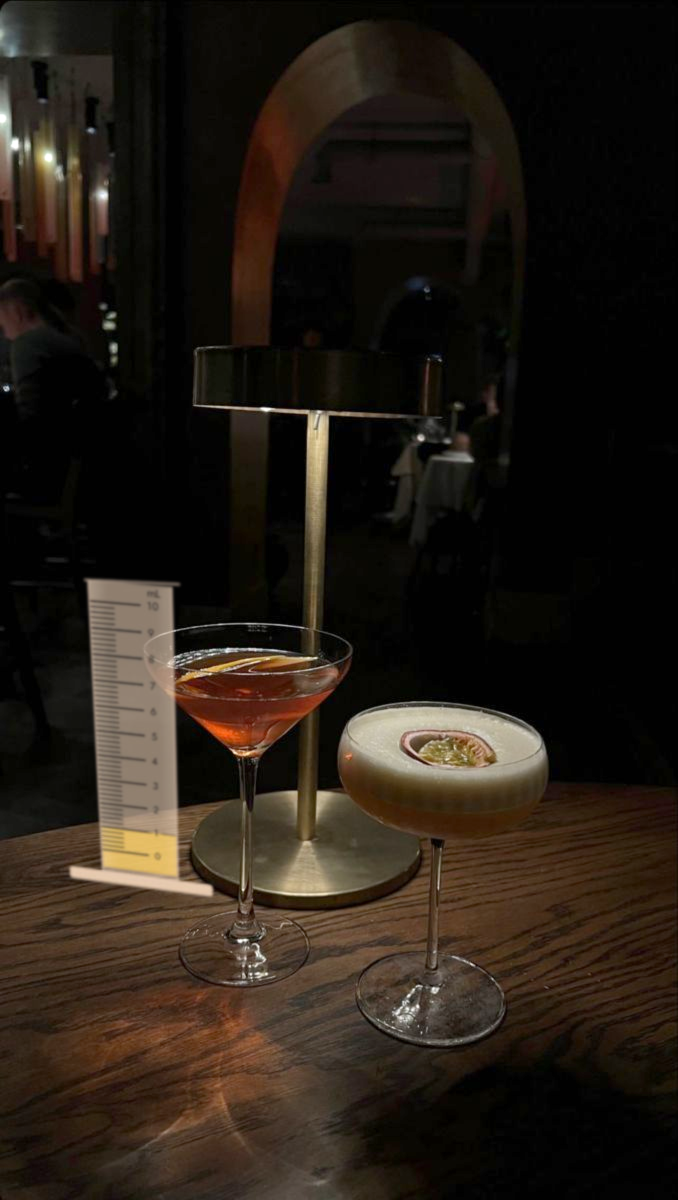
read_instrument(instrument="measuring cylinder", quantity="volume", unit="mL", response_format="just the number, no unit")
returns 1
